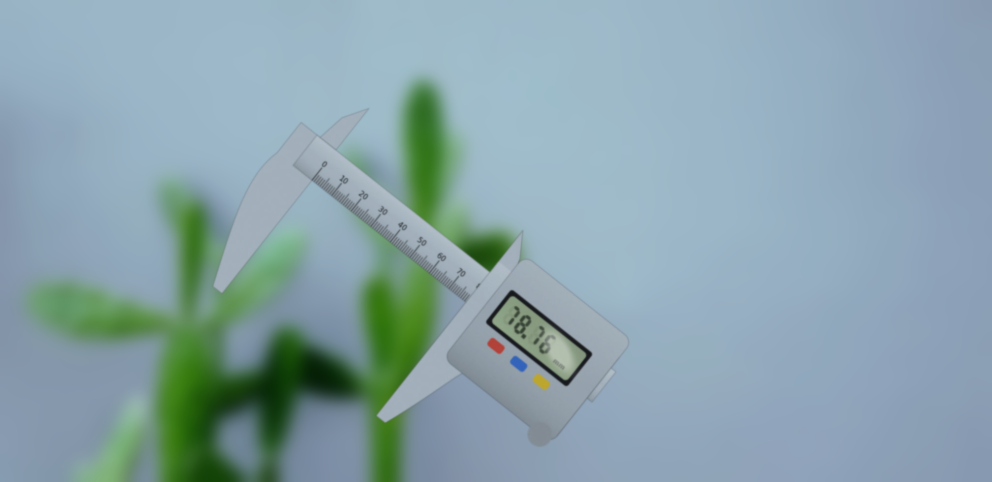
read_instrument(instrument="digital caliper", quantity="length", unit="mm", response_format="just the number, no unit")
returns 78.76
